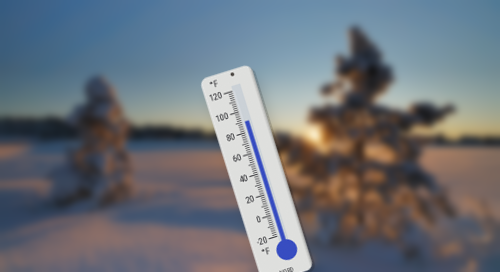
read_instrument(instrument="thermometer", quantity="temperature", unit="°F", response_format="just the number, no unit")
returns 90
